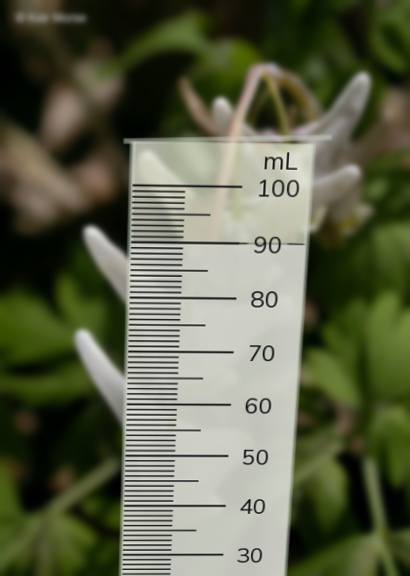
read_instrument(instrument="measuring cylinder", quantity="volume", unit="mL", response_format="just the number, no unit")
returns 90
